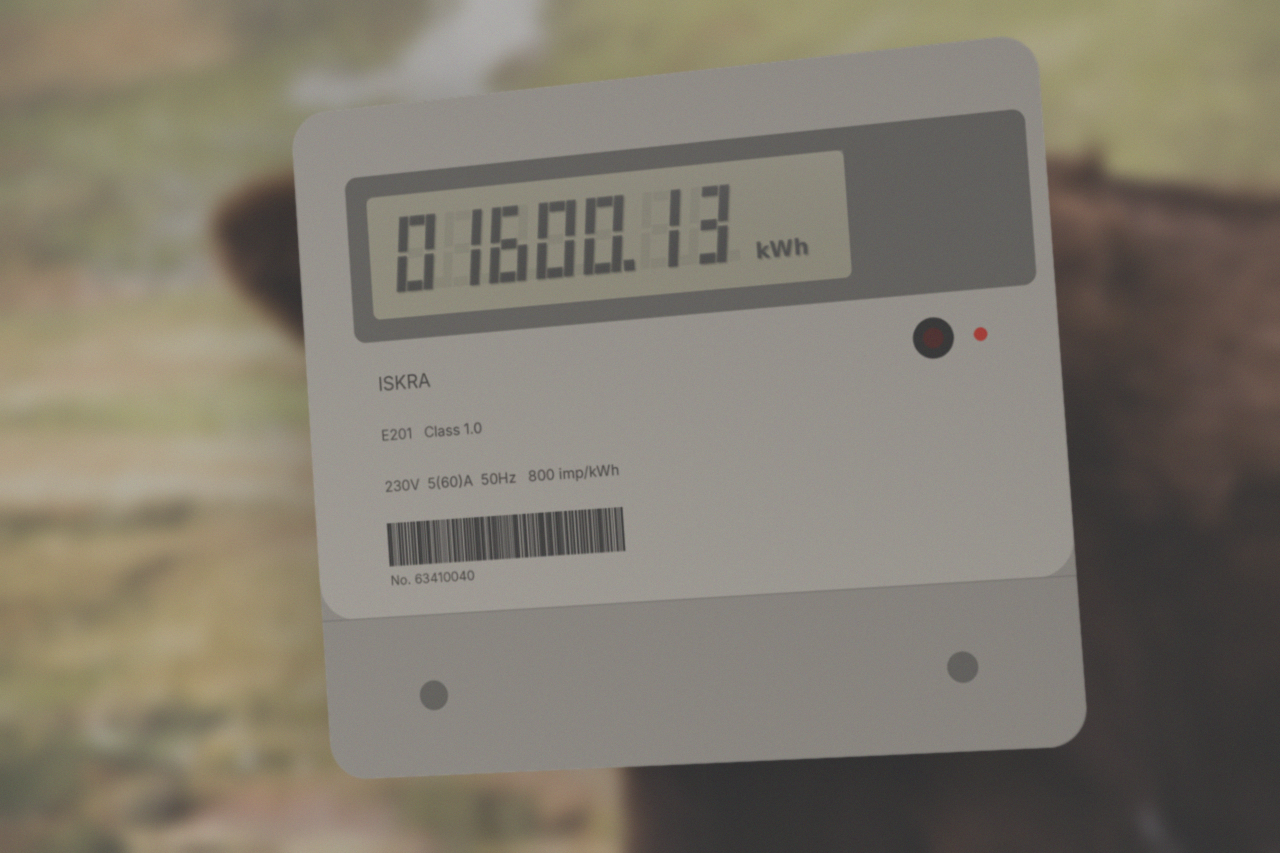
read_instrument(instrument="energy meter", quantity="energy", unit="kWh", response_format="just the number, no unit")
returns 1600.13
